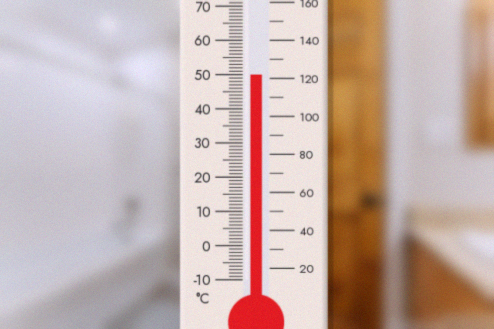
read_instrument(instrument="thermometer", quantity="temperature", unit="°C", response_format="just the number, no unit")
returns 50
